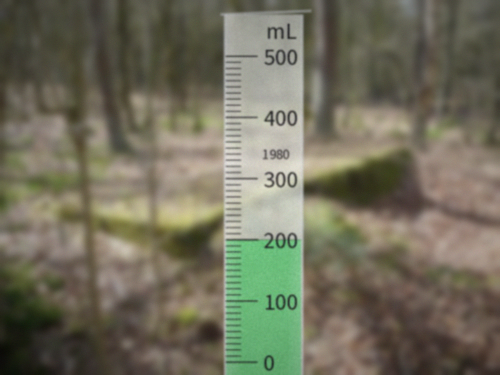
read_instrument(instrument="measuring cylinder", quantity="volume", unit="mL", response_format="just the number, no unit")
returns 200
